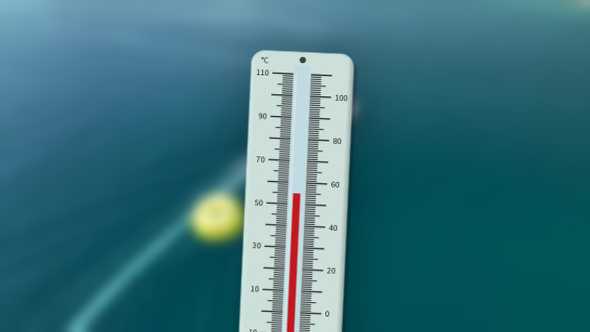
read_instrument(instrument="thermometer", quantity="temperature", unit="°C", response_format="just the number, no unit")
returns 55
